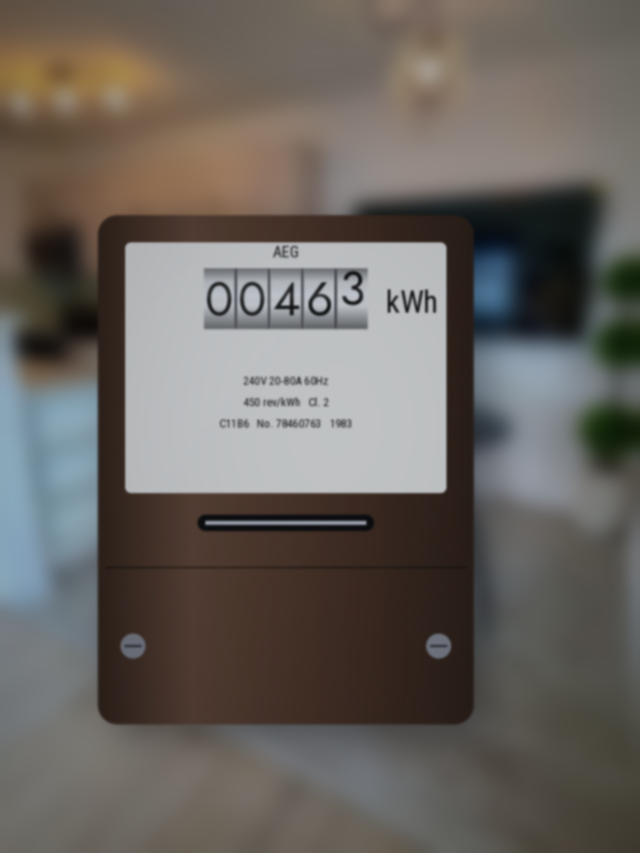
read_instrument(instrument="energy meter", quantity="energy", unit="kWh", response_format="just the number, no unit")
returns 463
